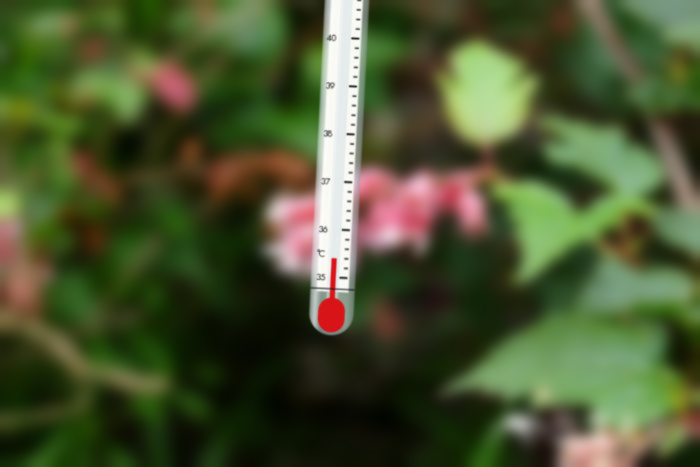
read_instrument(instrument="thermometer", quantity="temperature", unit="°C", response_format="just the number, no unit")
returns 35.4
